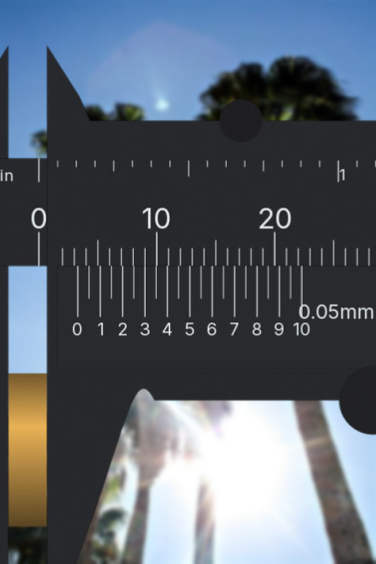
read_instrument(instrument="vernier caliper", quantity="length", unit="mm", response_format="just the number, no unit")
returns 3.3
